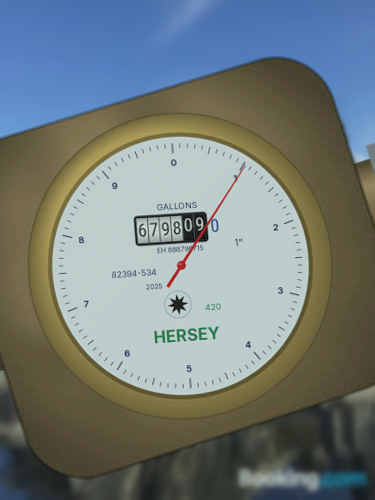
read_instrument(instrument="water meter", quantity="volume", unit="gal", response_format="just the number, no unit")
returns 6798091.0
